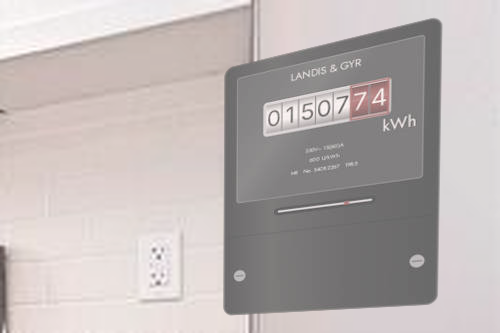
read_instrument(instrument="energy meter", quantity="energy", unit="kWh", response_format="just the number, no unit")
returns 1507.74
